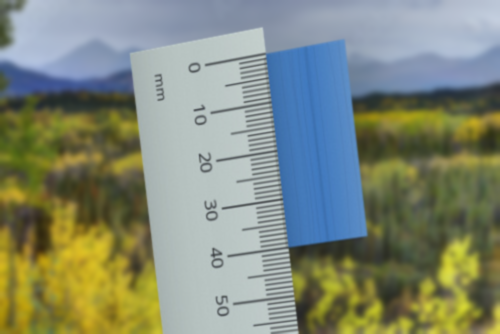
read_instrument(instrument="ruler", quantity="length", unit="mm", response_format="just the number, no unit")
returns 40
